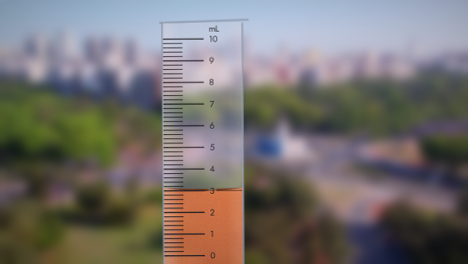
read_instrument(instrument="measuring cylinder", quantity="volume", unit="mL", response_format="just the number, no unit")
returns 3
